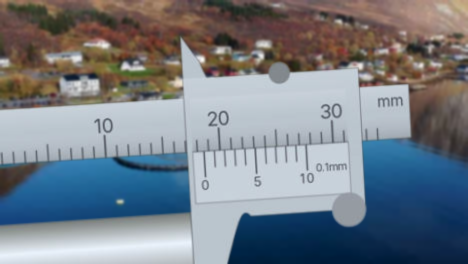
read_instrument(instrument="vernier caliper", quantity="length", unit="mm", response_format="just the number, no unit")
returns 18.6
